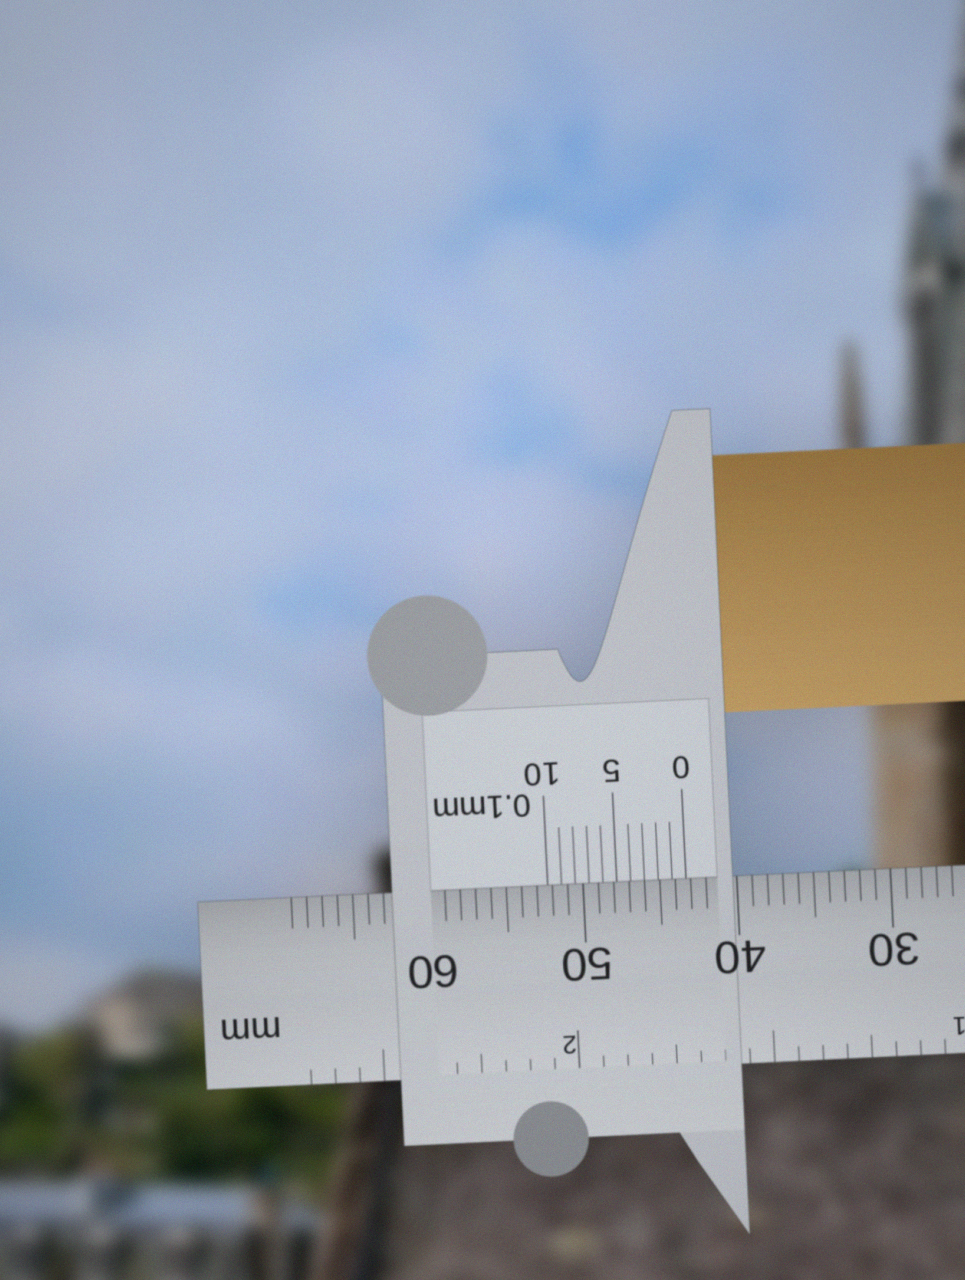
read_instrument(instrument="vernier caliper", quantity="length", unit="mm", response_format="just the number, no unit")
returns 43.3
